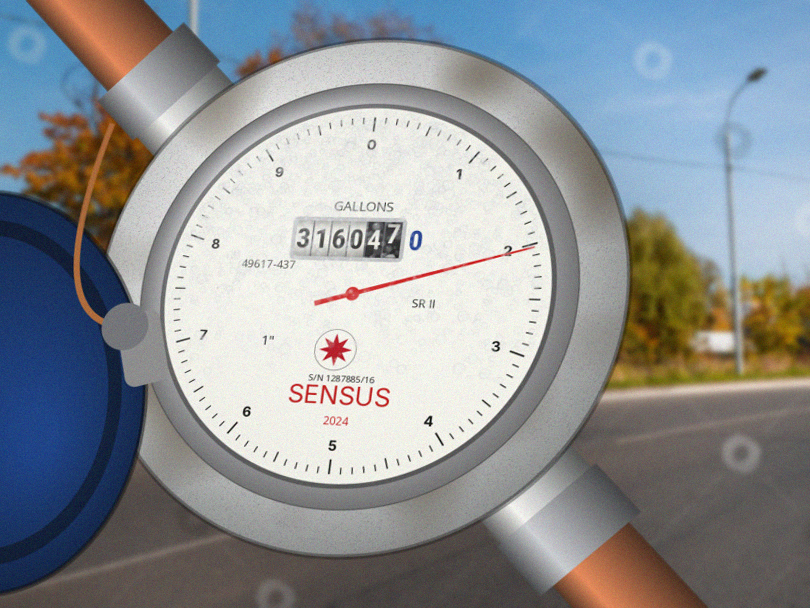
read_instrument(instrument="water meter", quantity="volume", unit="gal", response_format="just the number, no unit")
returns 3160472.0
